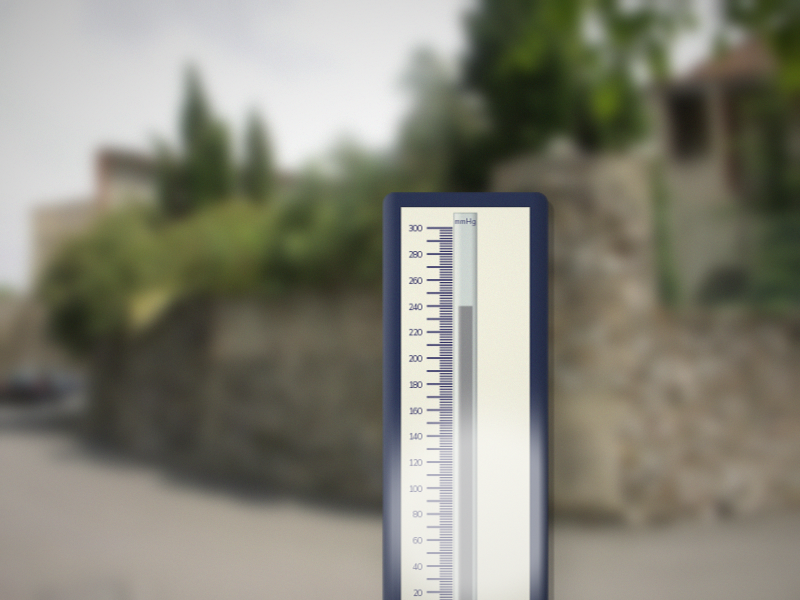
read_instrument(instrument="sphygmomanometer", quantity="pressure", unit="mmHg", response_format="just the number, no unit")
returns 240
